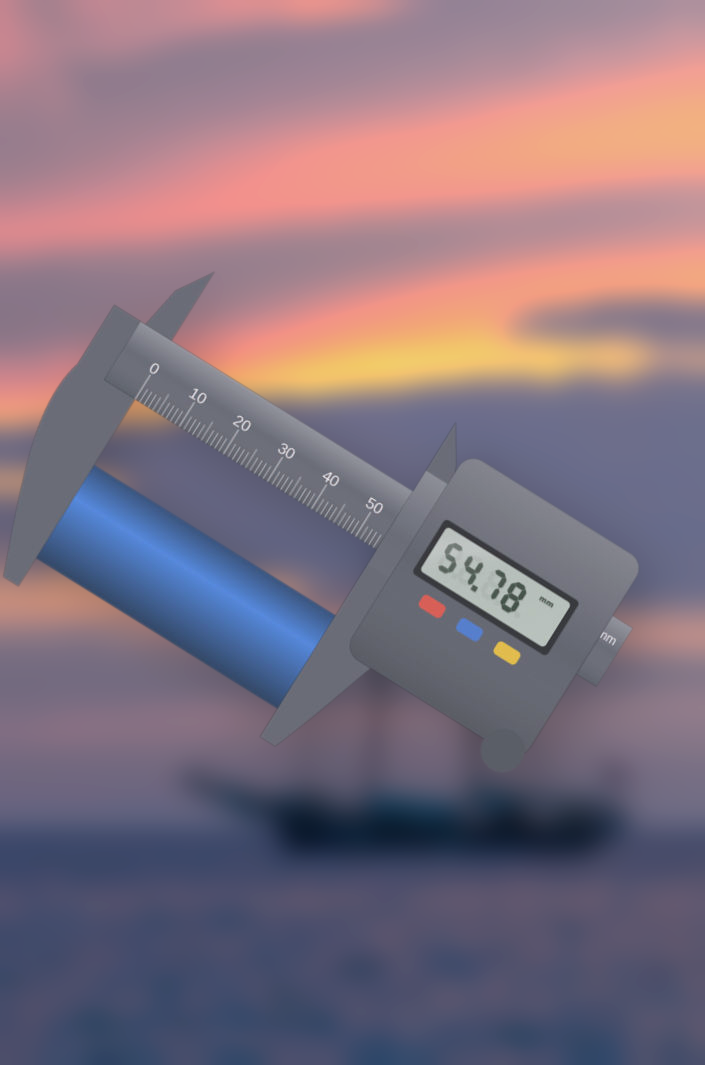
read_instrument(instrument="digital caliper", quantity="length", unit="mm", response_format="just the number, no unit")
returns 54.78
